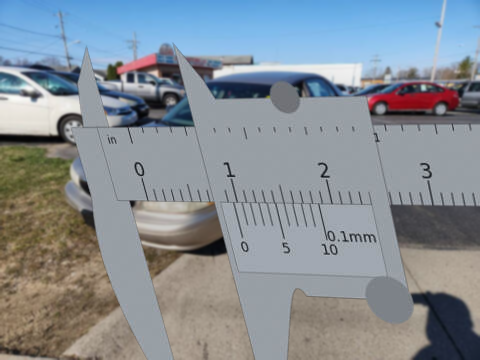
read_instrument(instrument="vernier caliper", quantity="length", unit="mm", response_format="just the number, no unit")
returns 9.6
